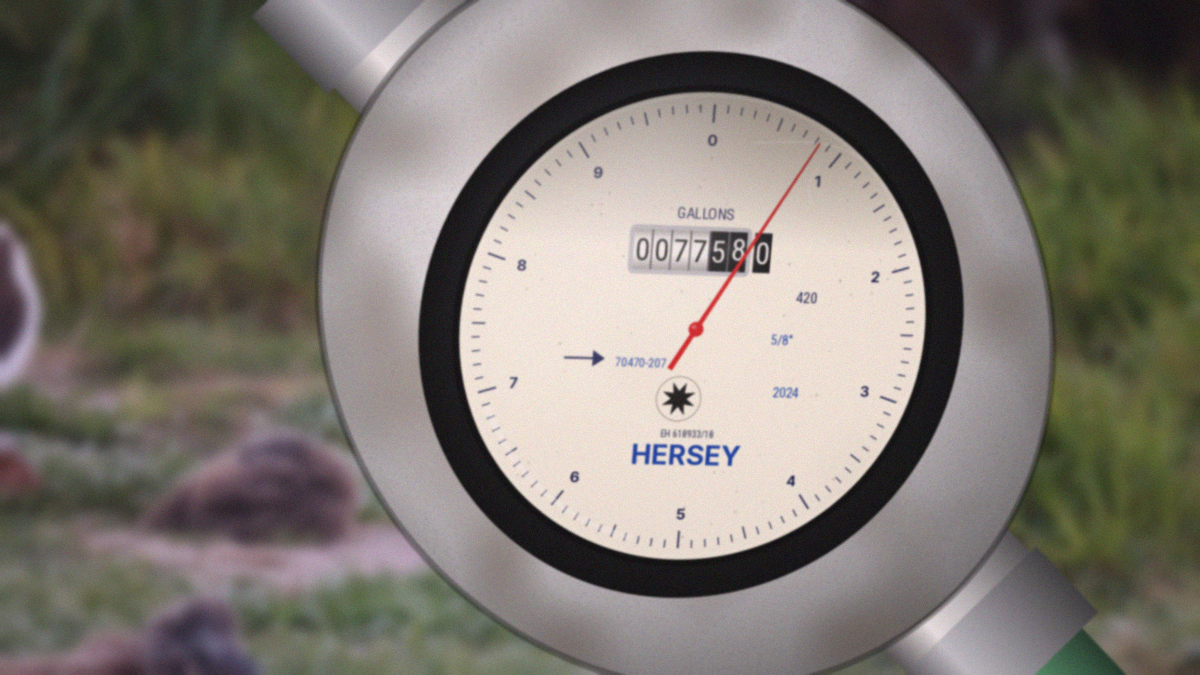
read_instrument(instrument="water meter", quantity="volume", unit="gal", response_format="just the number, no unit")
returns 77580.8
